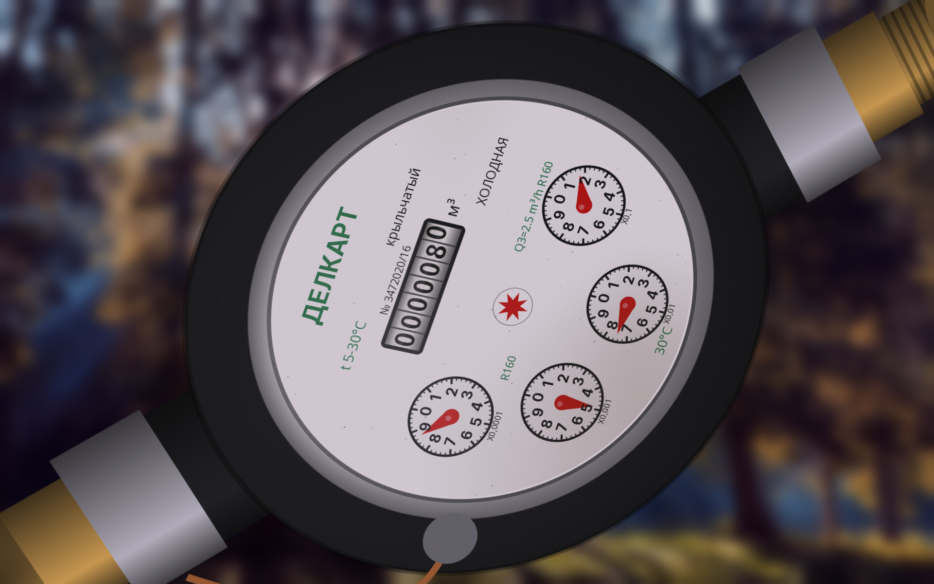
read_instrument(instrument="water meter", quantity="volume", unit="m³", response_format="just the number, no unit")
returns 80.1748
